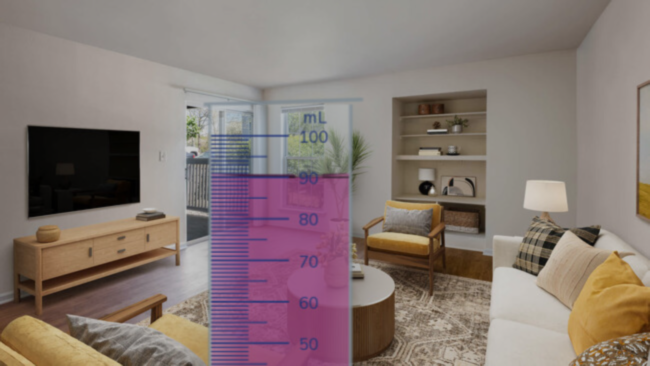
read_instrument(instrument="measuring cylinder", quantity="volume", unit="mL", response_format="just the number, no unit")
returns 90
